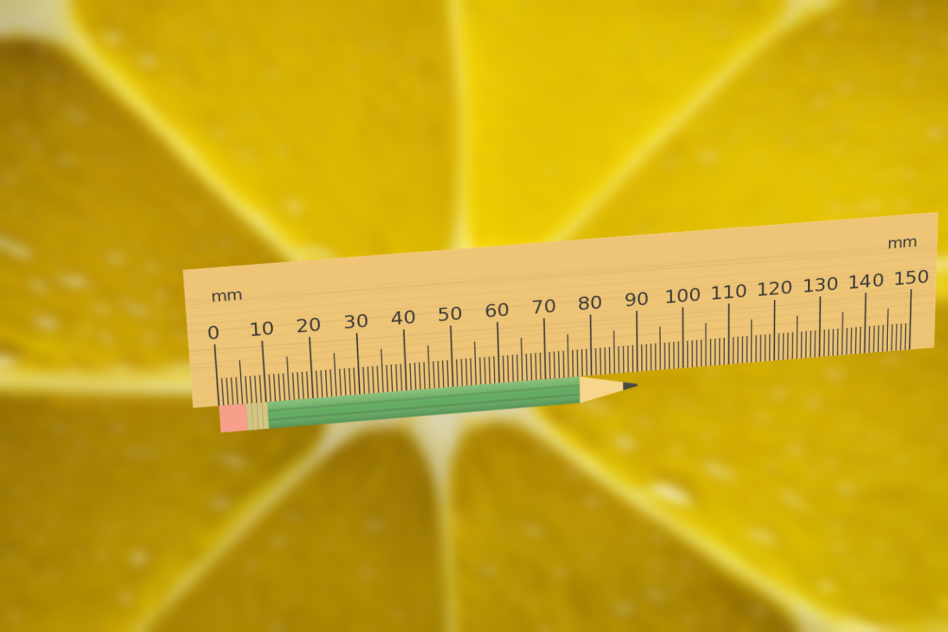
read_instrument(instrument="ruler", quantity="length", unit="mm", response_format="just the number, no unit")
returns 90
